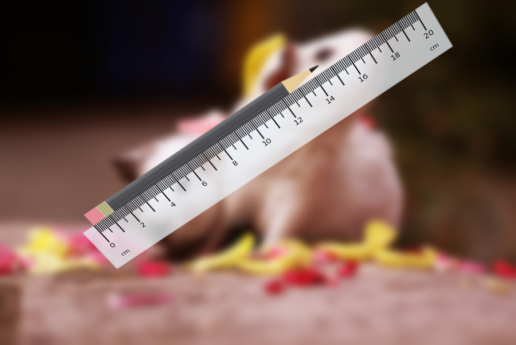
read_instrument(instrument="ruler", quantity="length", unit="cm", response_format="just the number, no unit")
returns 14.5
